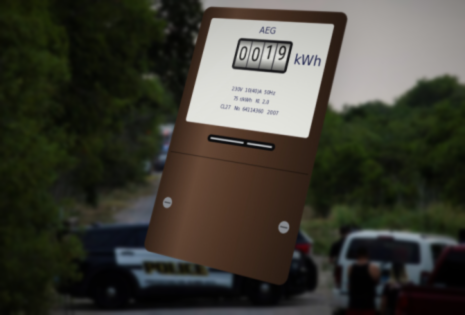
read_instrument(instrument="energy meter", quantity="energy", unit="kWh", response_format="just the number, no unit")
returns 19
